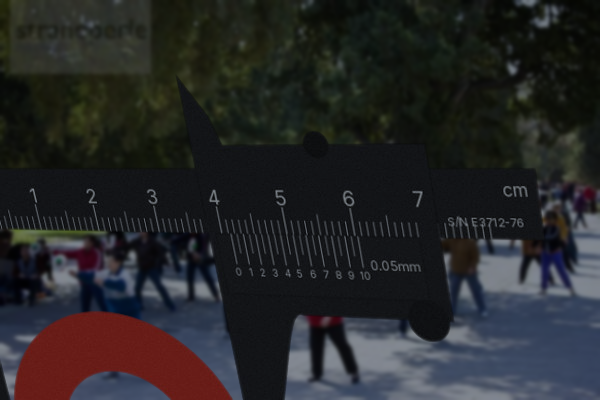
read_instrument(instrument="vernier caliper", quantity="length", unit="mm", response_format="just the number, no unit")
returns 41.4
